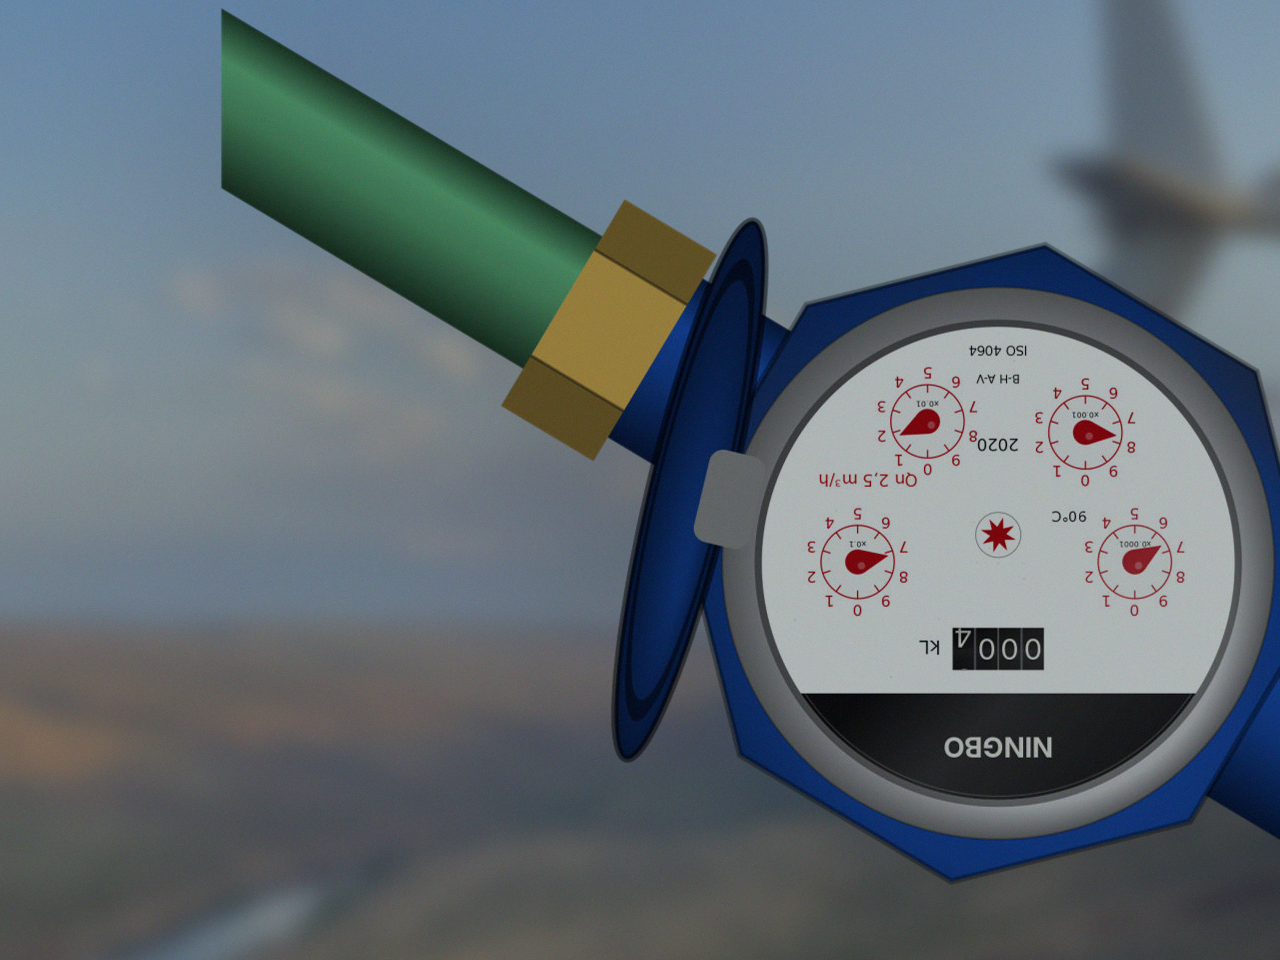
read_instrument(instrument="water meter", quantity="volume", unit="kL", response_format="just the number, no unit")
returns 3.7176
